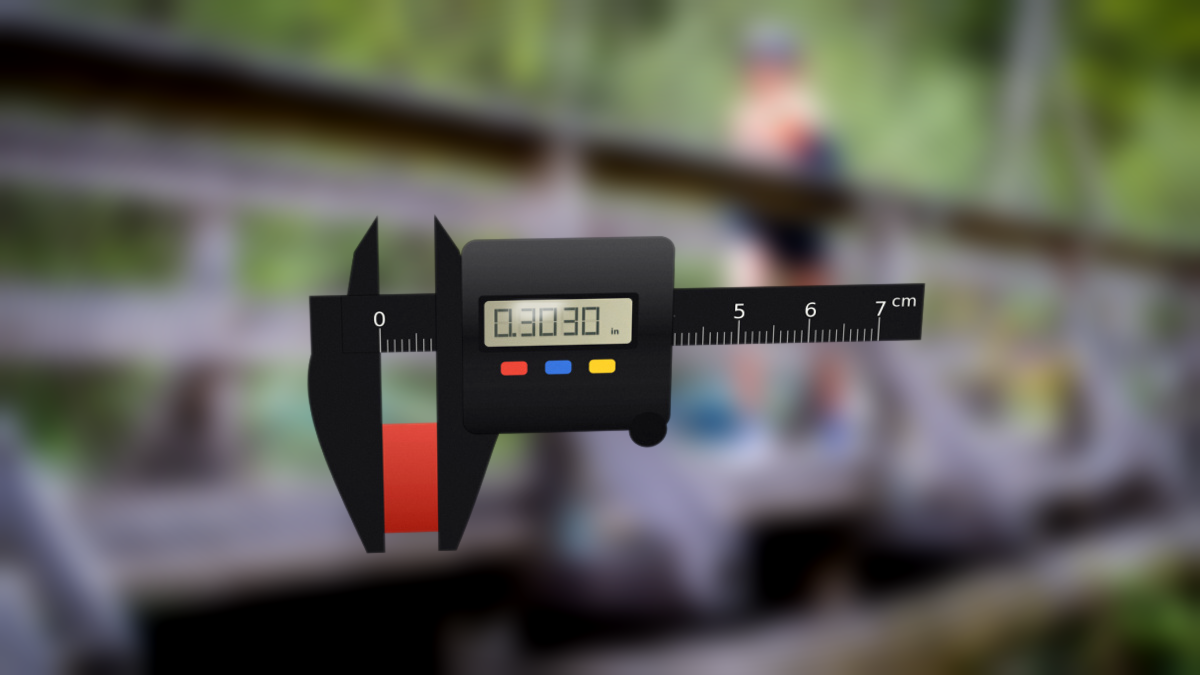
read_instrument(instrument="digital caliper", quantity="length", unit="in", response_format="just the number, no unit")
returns 0.3030
